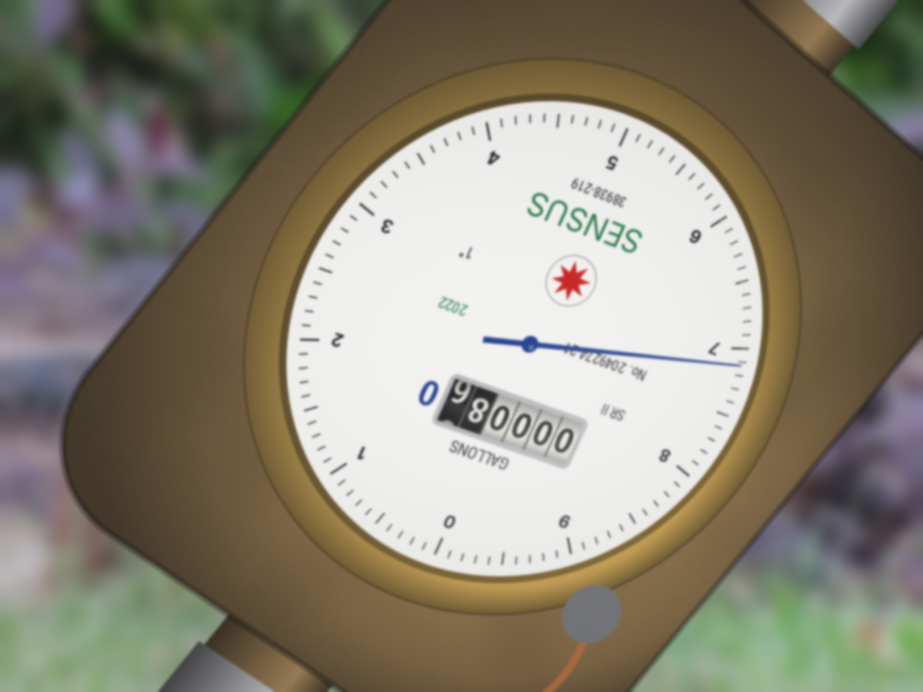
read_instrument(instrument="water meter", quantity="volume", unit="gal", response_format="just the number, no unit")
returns 857.1
